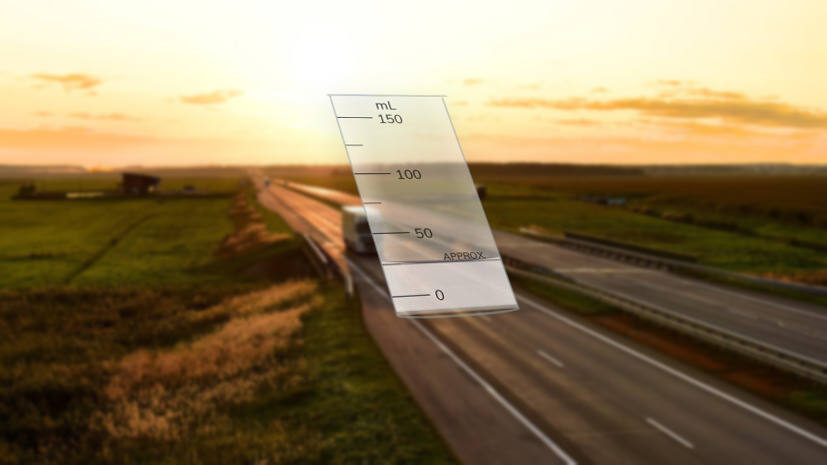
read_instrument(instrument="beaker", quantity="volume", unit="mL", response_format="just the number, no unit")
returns 25
